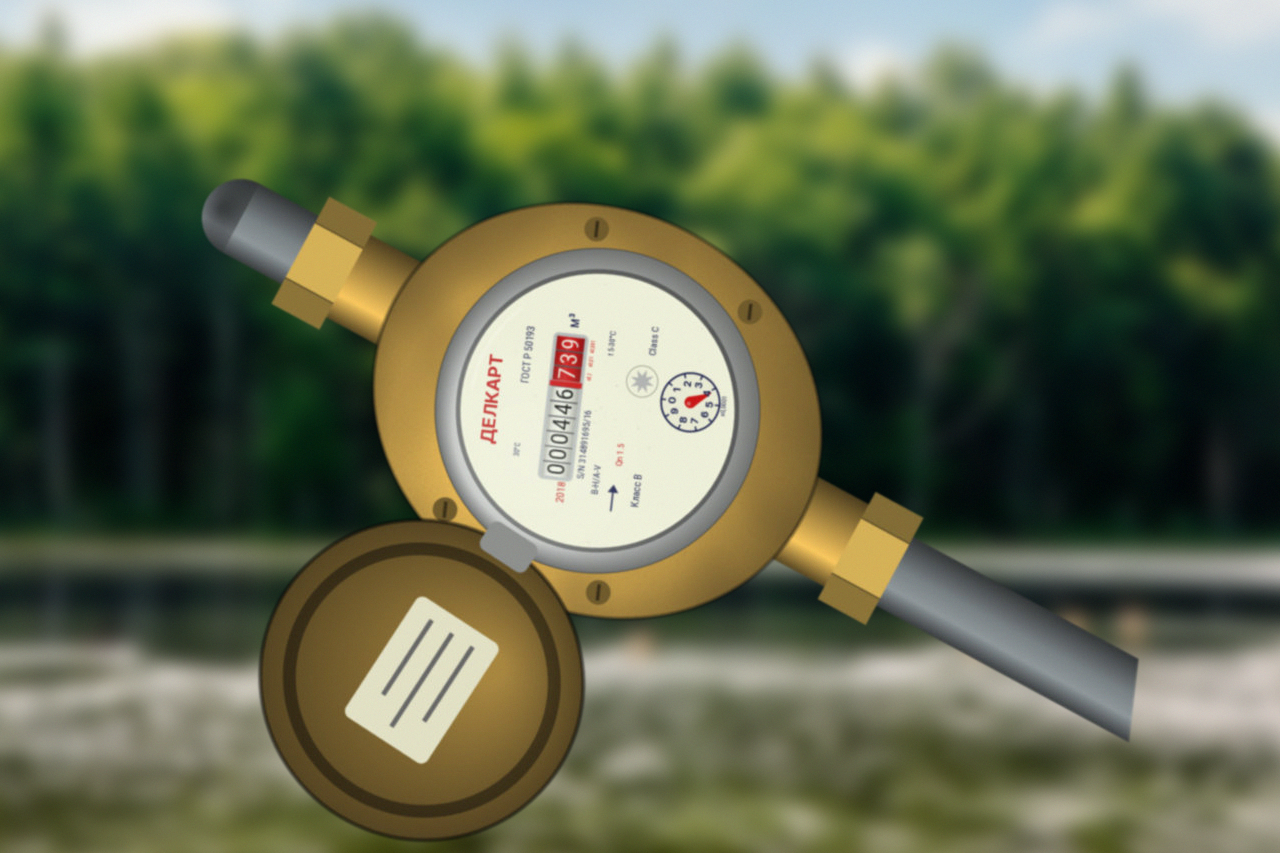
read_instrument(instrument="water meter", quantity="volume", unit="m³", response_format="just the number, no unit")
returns 446.7394
